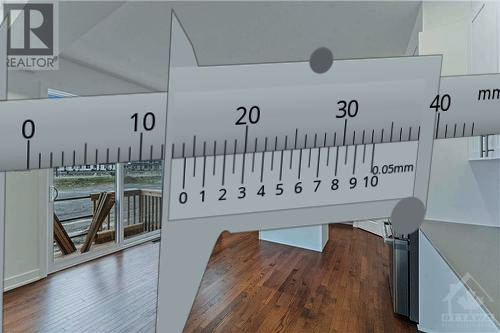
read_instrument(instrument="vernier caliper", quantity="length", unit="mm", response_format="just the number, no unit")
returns 14.2
